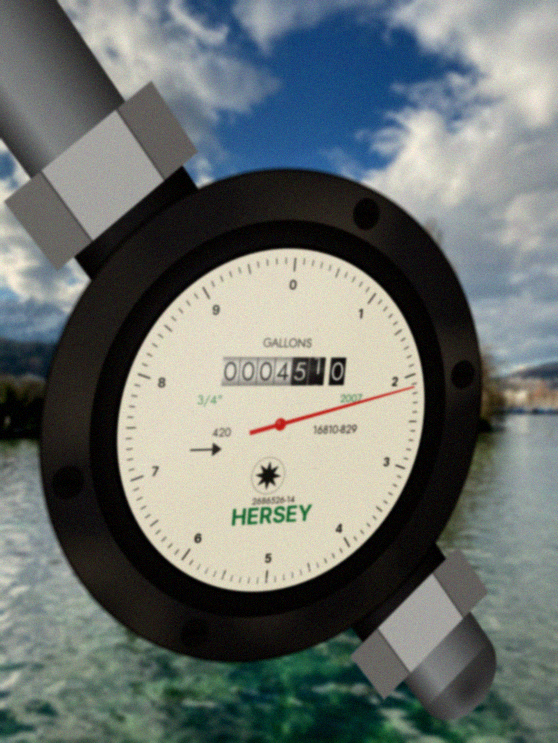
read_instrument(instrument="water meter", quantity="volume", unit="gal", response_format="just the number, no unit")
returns 4512.1
